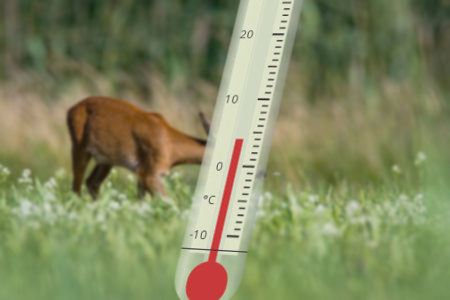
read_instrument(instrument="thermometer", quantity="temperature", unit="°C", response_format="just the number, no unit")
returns 4
